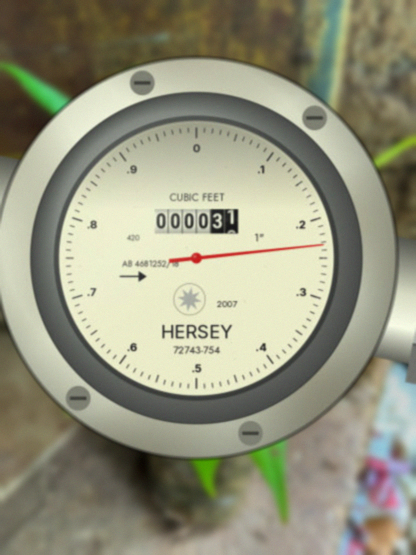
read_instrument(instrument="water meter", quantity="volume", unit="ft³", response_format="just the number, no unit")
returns 31.23
